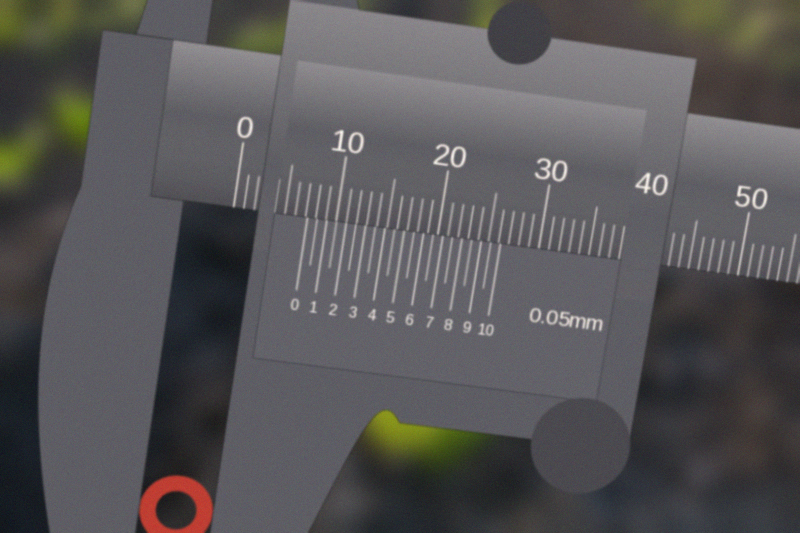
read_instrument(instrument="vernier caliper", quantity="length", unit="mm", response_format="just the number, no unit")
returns 7.2
